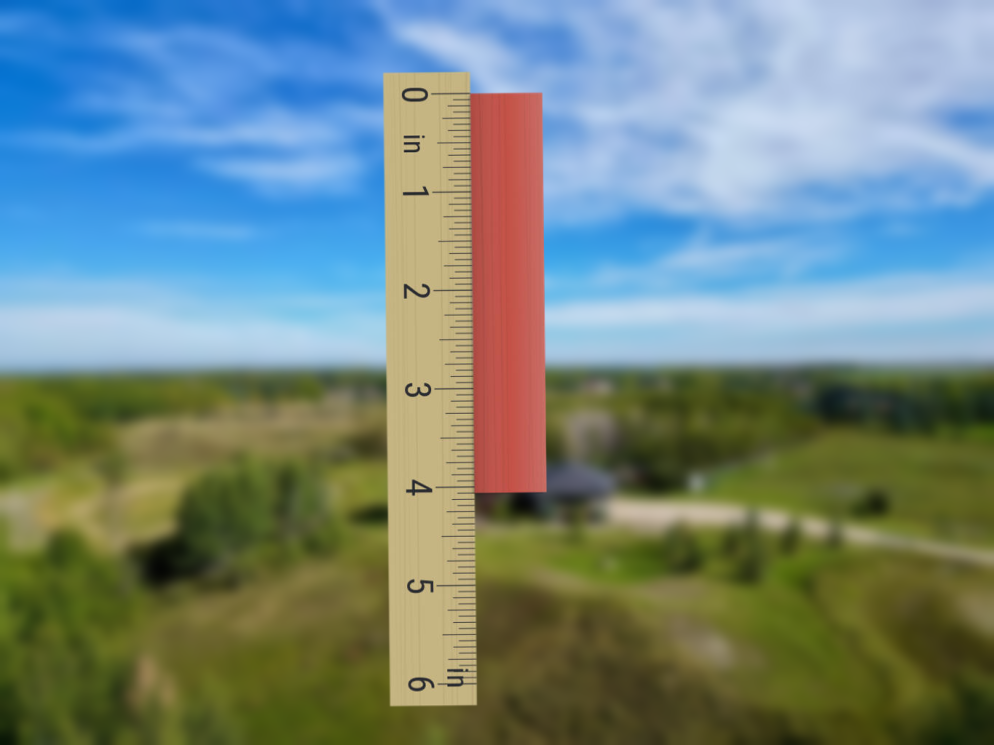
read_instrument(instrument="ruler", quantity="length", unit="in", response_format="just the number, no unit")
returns 4.0625
